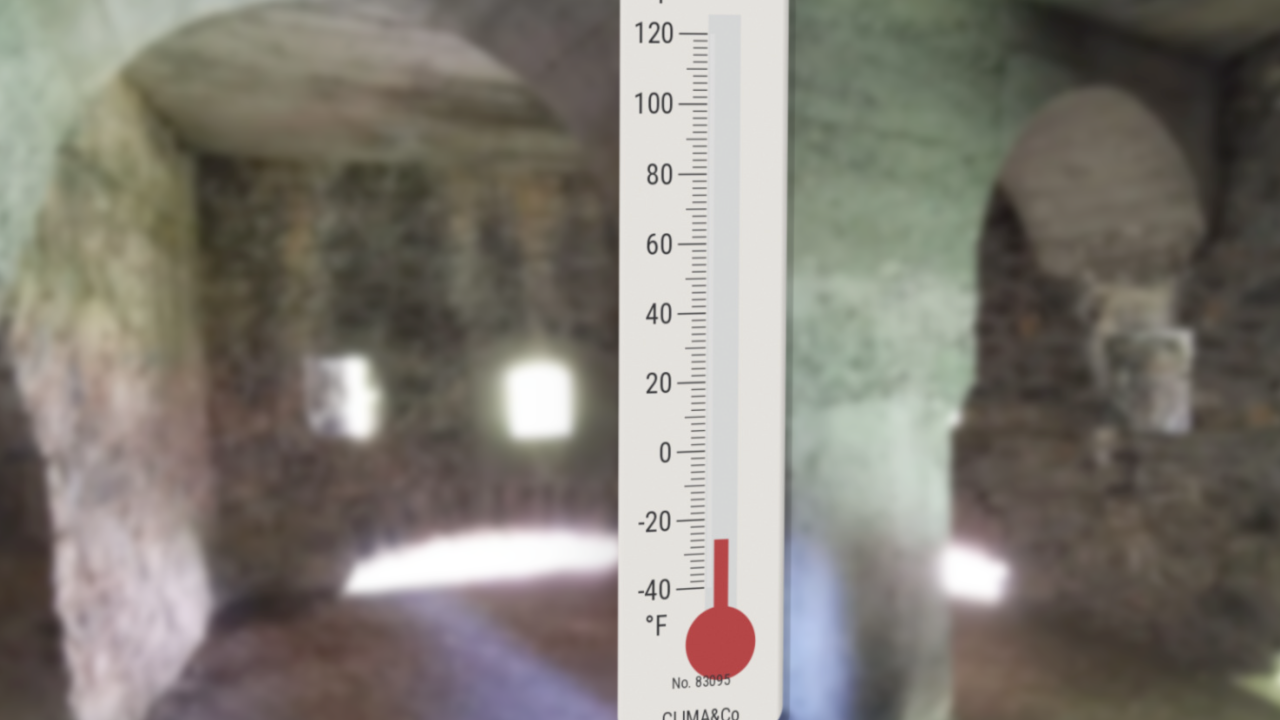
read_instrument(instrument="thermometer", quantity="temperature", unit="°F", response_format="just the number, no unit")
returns -26
